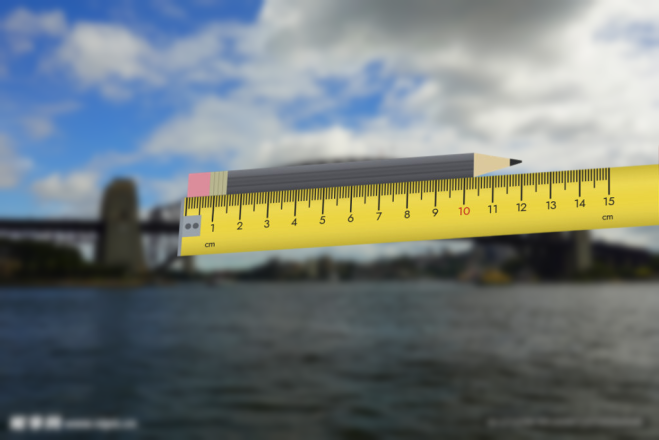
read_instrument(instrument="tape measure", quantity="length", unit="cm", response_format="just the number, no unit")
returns 12
